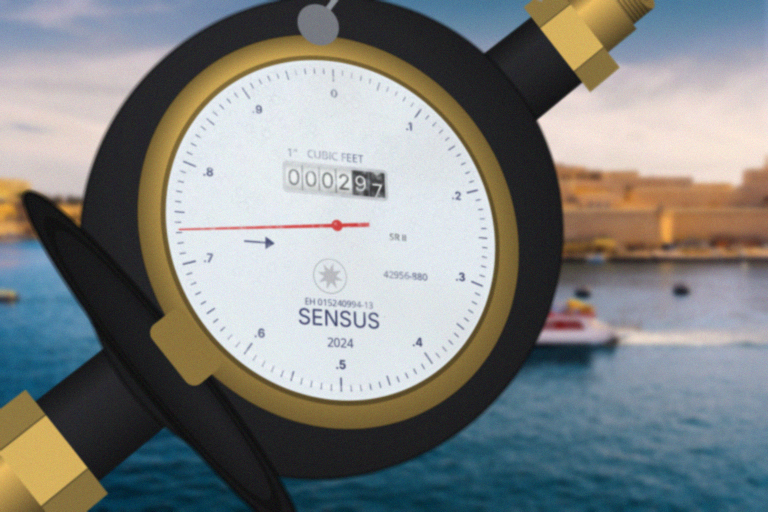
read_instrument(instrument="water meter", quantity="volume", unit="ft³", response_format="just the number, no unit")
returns 296.73
